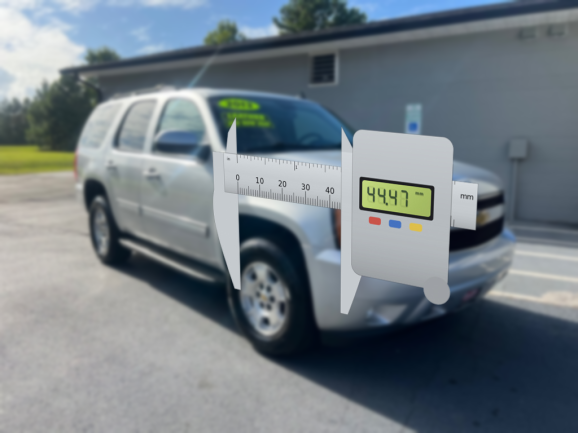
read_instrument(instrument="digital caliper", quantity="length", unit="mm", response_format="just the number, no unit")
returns 44.47
